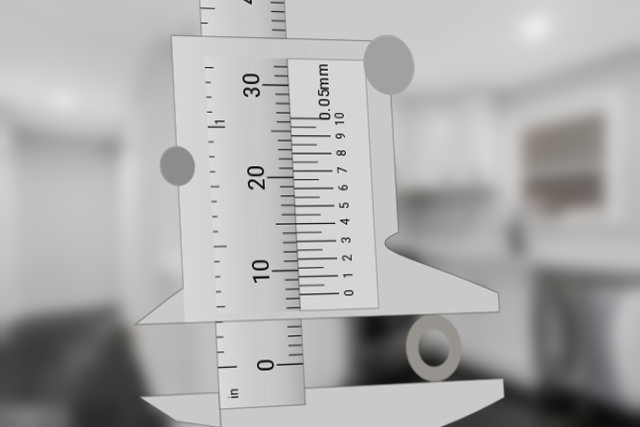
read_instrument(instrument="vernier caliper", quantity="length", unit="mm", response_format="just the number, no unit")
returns 7.4
